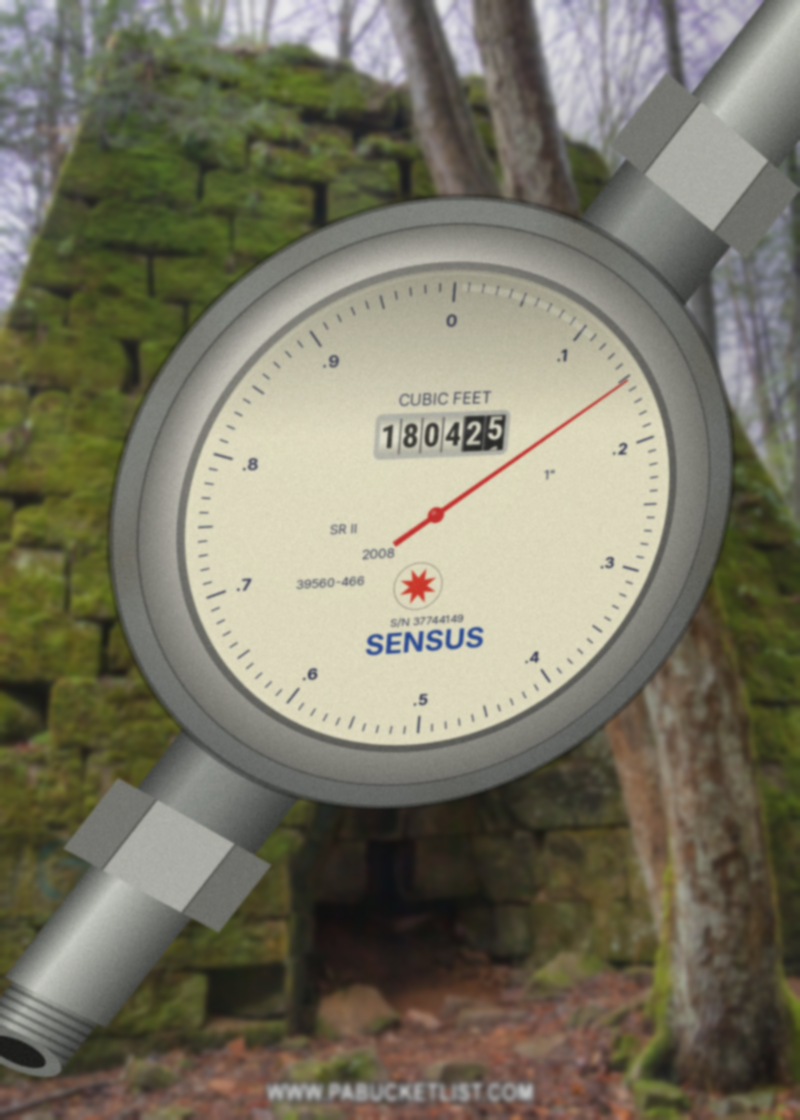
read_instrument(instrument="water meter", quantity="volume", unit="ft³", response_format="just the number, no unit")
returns 180425.15
